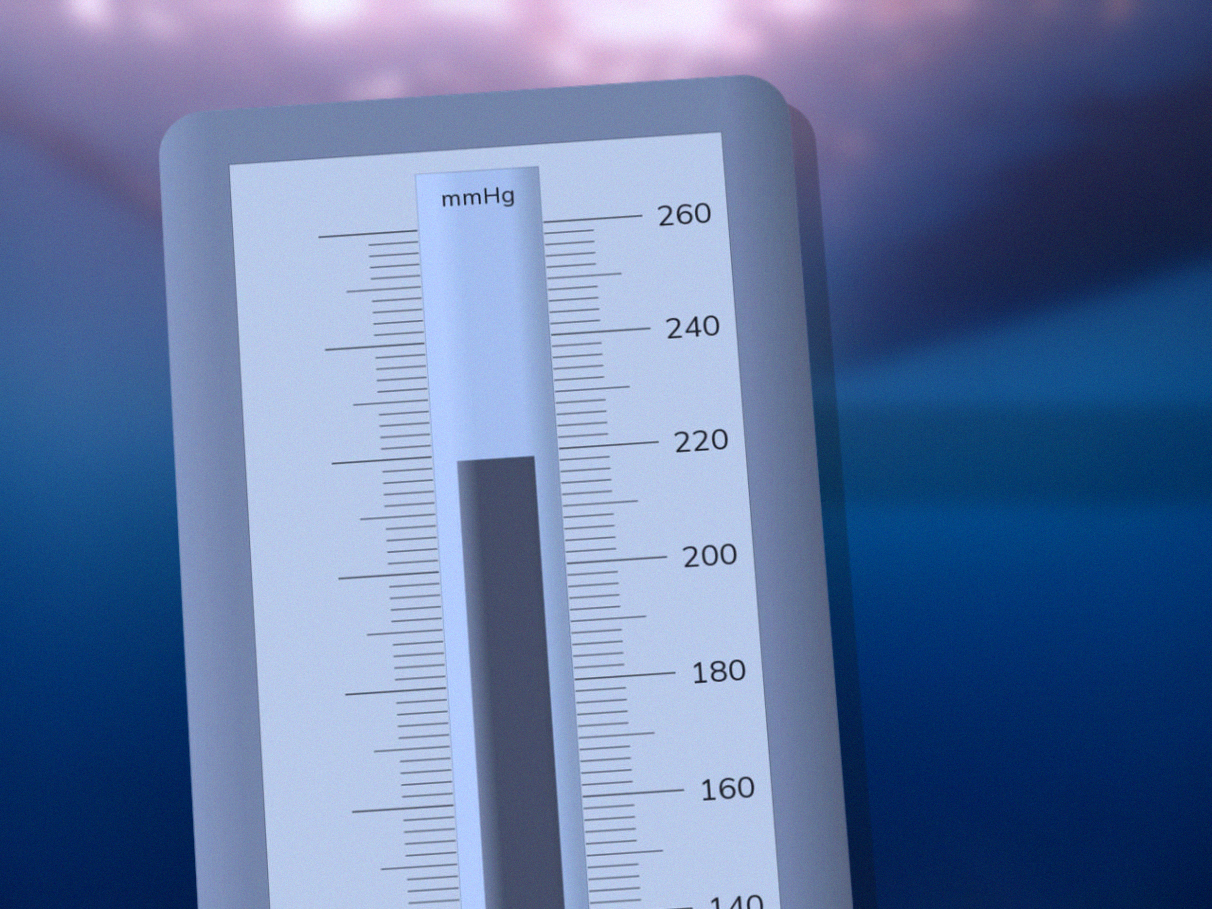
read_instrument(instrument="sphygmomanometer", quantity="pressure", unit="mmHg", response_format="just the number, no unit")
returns 219
